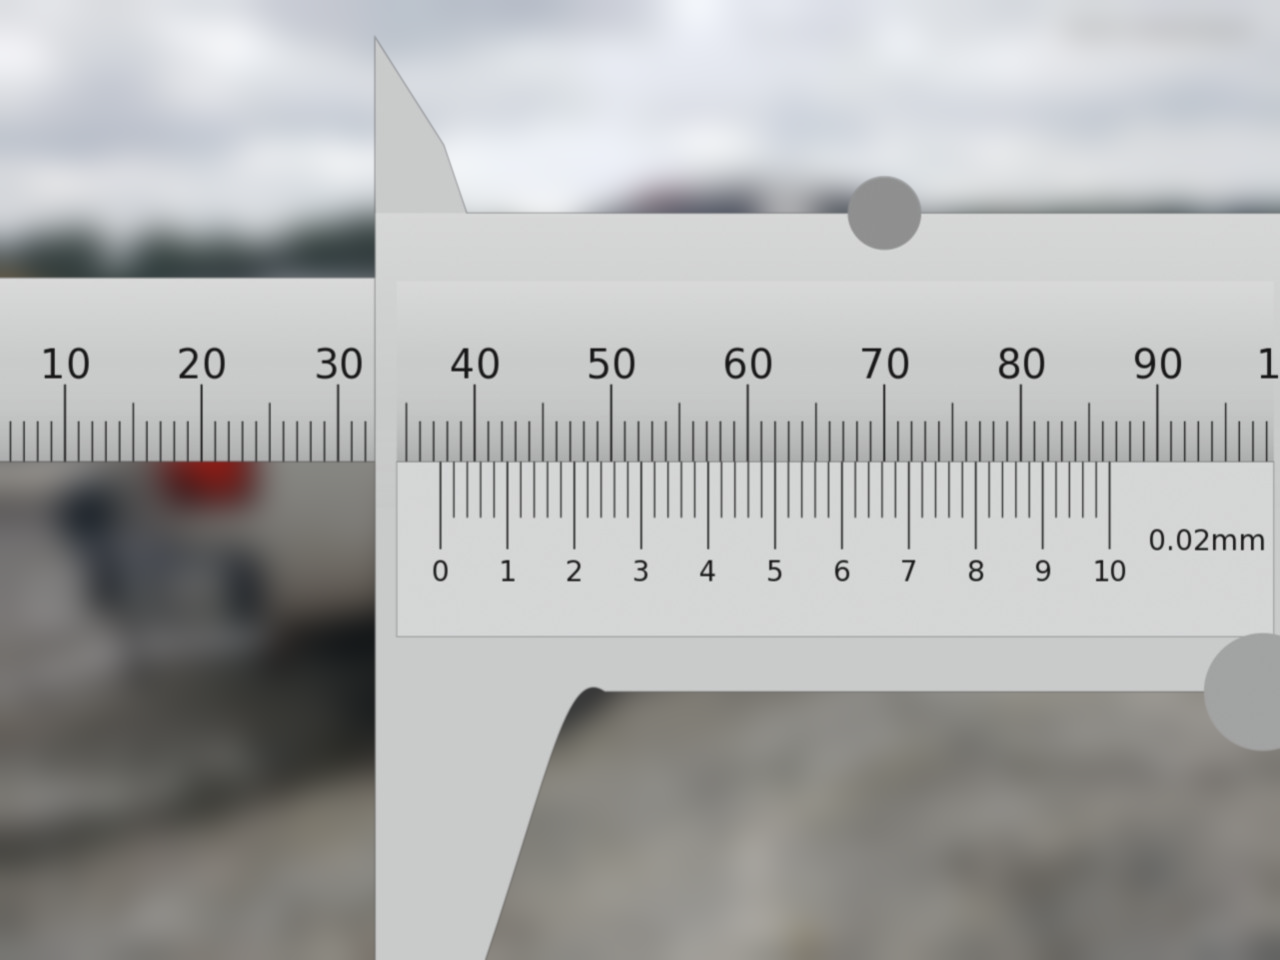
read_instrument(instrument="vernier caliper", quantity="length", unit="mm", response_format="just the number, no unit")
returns 37.5
